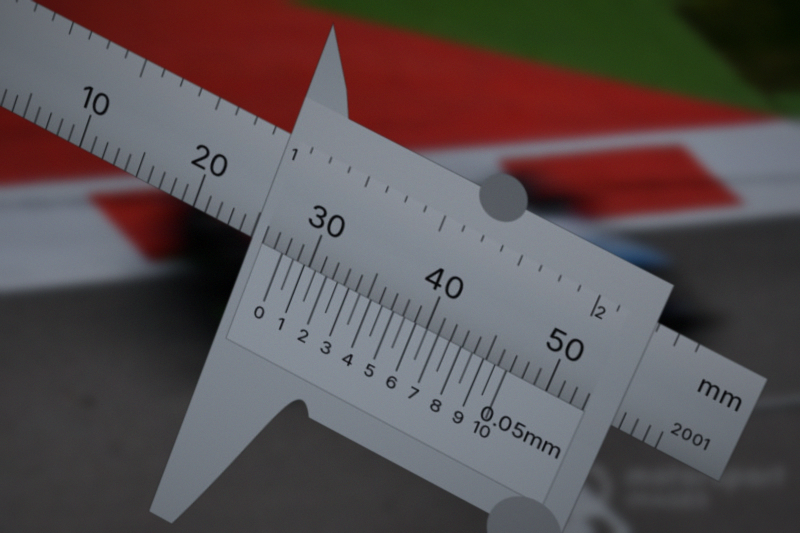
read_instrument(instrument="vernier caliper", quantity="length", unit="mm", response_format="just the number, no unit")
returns 27.7
